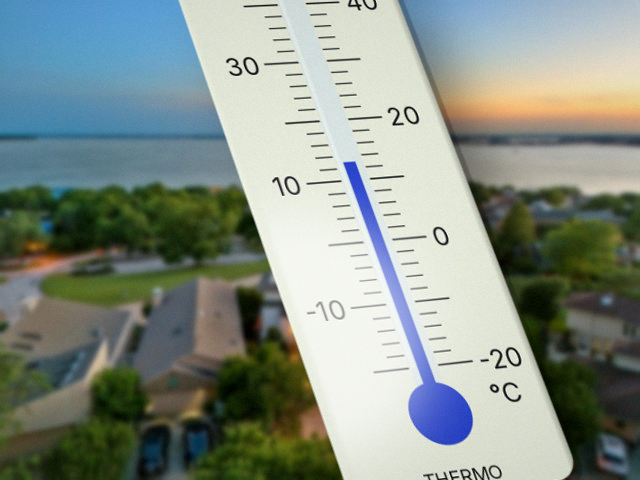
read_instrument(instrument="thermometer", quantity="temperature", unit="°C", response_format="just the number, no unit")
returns 13
